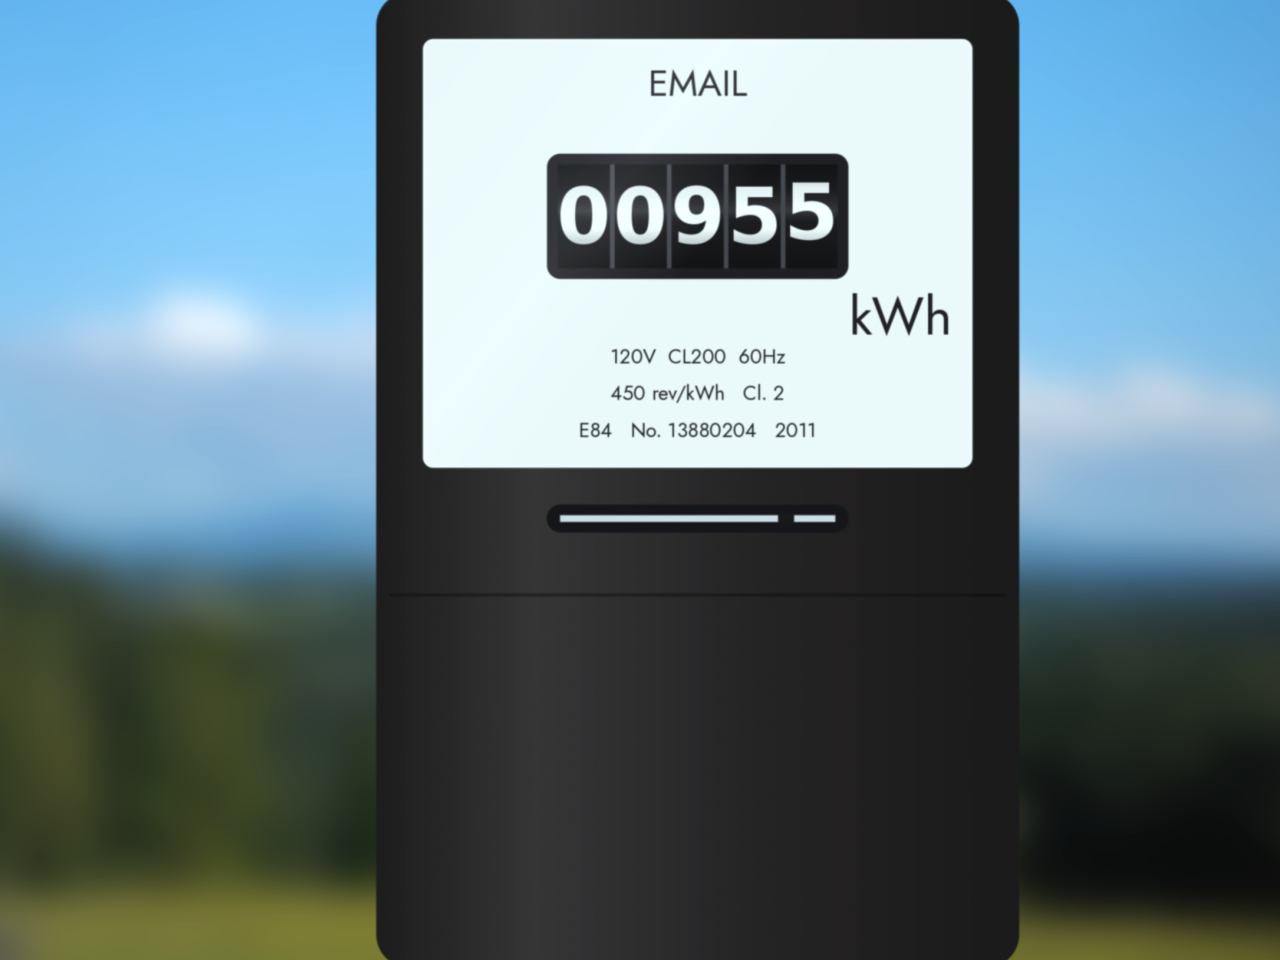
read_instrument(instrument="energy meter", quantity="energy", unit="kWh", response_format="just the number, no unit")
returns 955
